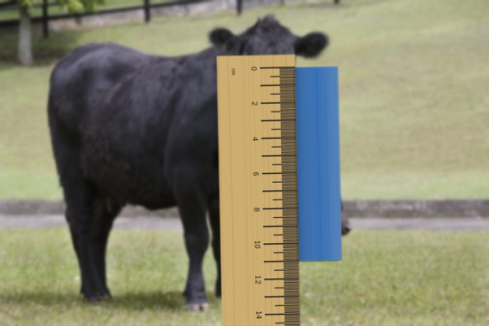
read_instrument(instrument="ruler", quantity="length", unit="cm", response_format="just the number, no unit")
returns 11
